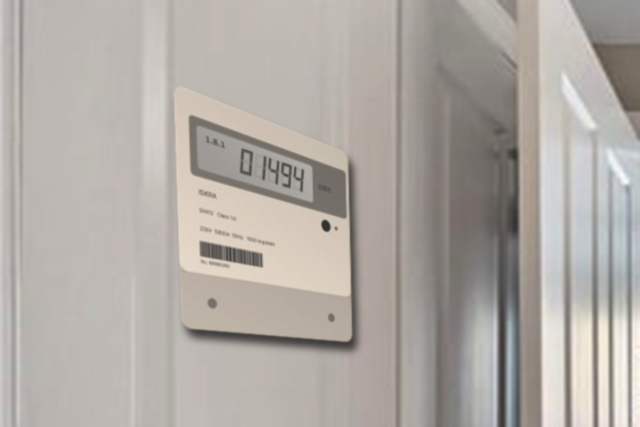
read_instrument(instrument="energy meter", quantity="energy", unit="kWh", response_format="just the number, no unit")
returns 1494
